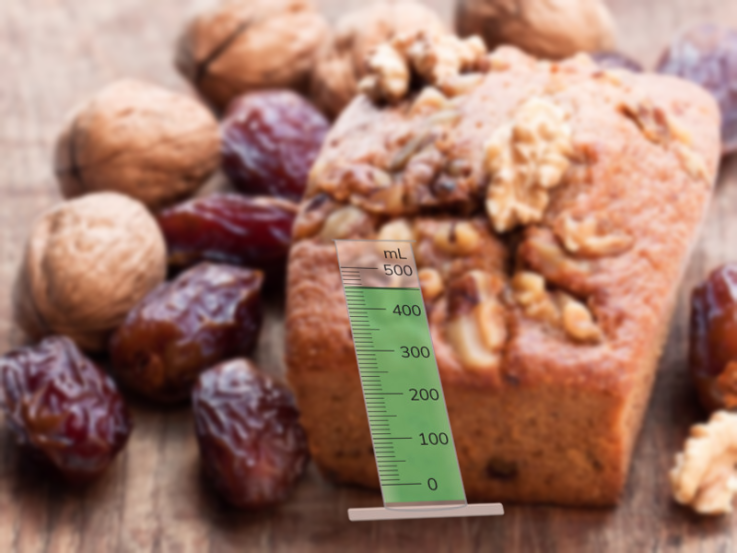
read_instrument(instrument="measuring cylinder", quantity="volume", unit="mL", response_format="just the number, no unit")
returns 450
